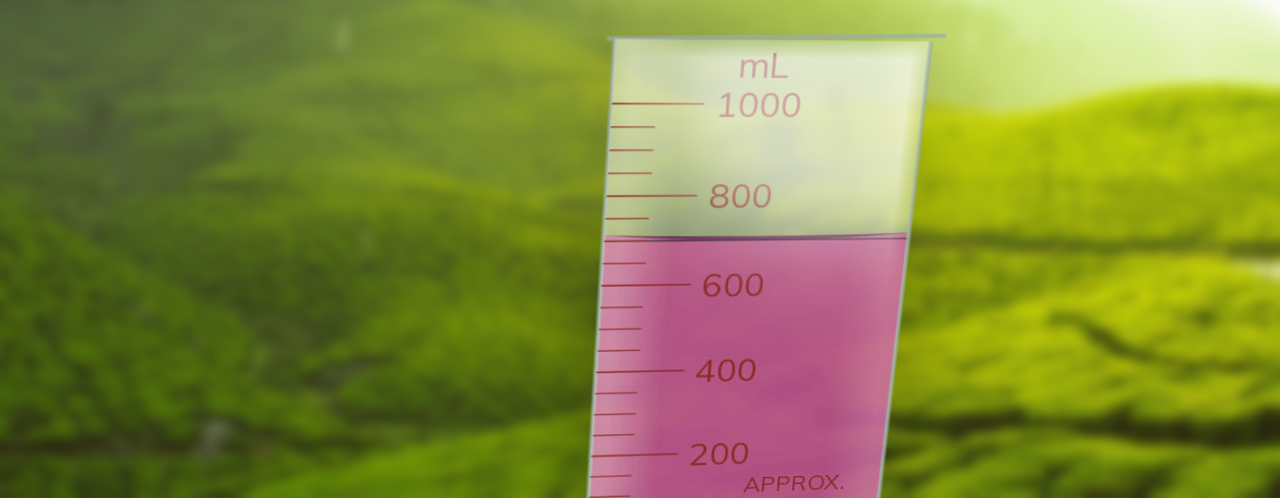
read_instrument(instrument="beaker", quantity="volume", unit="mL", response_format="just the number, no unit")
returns 700
